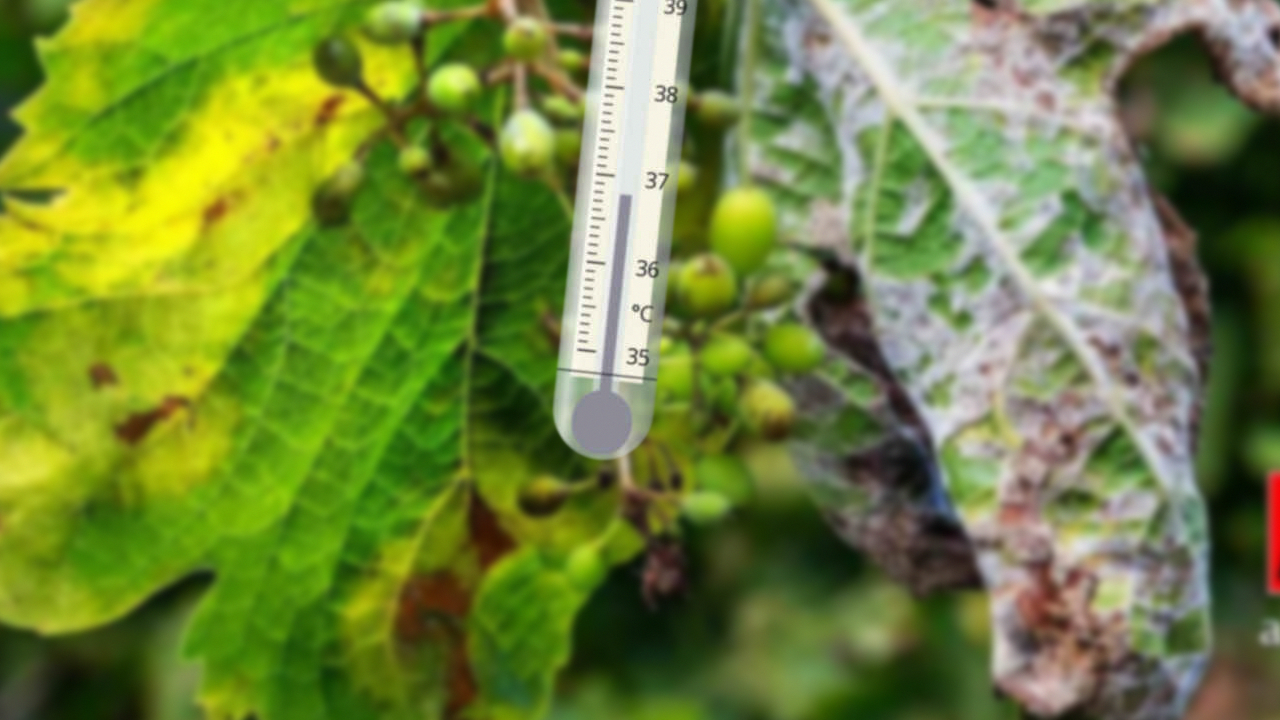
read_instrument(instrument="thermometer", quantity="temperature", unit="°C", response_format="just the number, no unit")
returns 36.8
